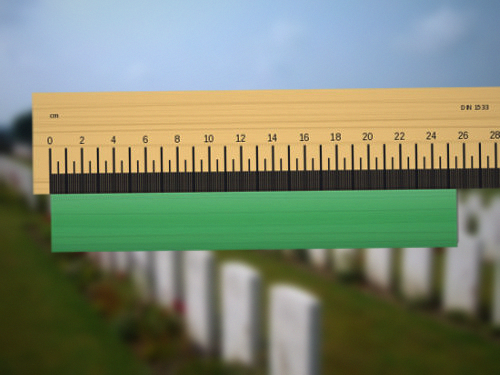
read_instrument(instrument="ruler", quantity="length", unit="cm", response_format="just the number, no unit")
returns 25.5
